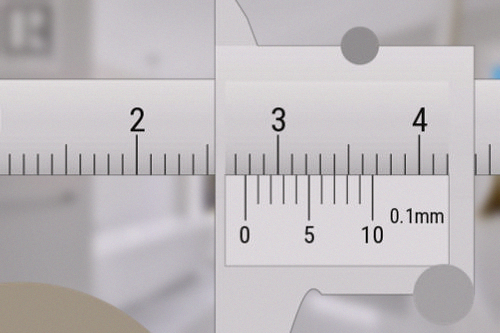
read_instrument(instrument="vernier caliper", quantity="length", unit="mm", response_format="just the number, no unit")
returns 27.7
